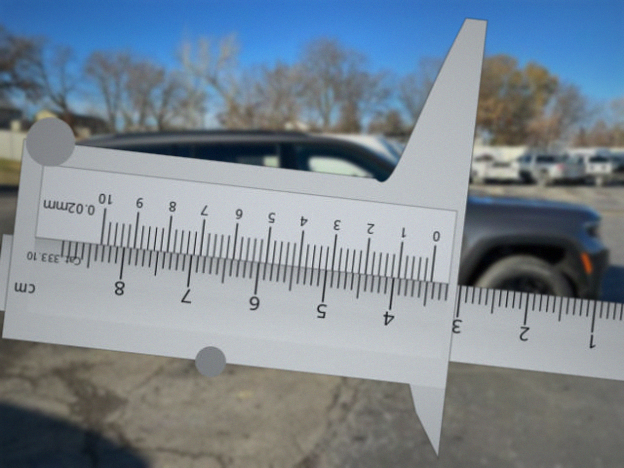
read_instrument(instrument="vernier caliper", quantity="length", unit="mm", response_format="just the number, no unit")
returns 34.4
